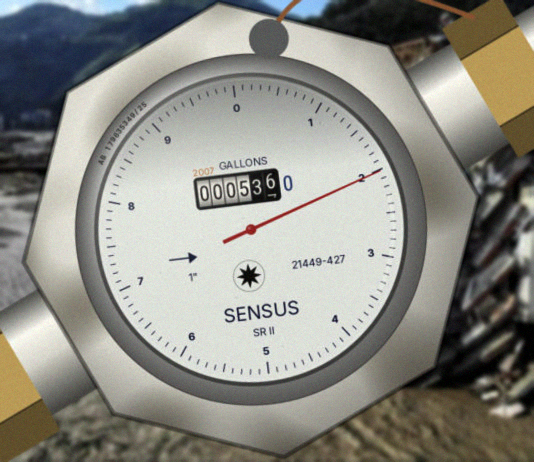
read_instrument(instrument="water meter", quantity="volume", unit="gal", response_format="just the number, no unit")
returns 5362.0
